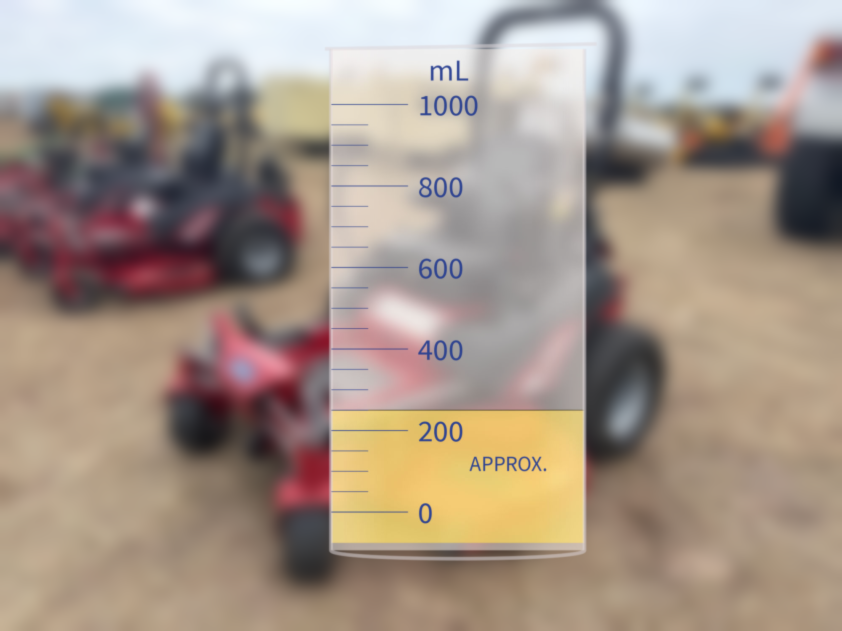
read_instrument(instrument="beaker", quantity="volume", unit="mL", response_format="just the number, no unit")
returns 250
